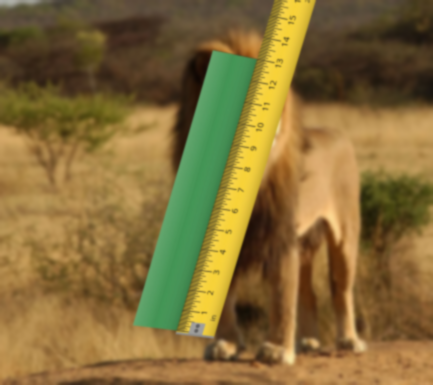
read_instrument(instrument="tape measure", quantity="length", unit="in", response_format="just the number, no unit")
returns 13
